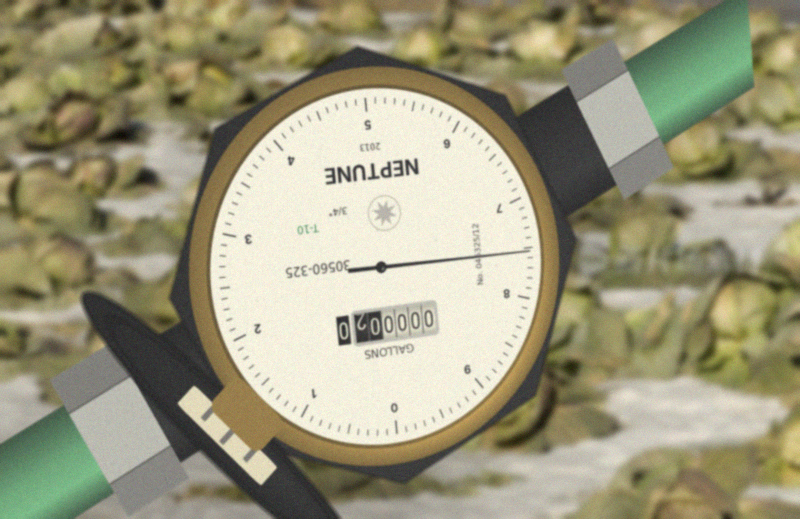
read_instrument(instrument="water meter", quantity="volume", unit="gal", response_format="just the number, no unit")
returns 17.5
